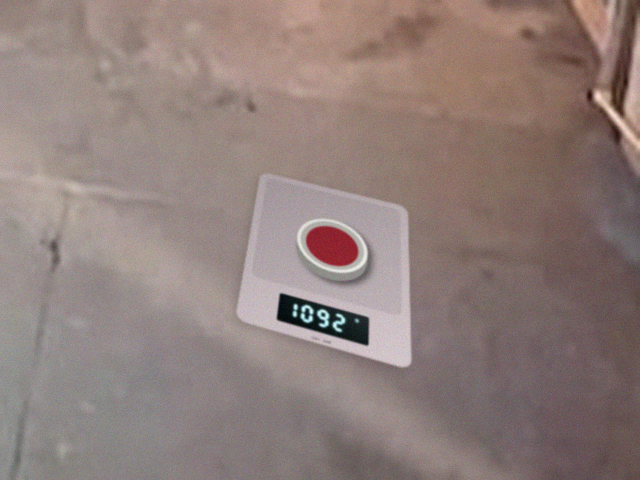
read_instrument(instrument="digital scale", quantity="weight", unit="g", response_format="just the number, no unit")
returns 1092
